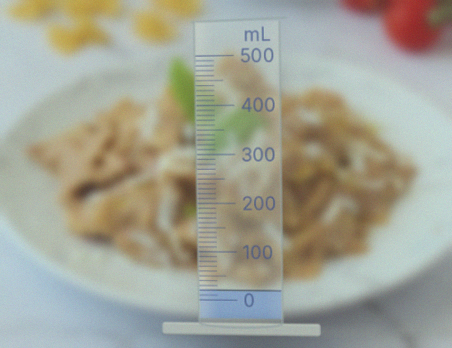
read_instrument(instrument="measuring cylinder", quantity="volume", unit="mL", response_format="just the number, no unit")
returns 20
